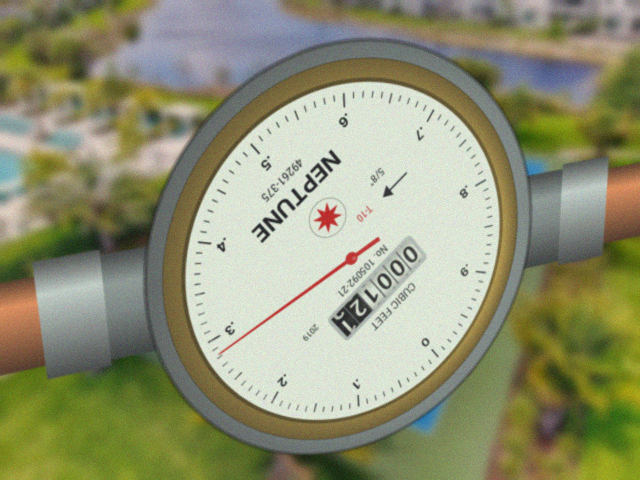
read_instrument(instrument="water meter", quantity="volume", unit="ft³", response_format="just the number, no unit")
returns 121.28
